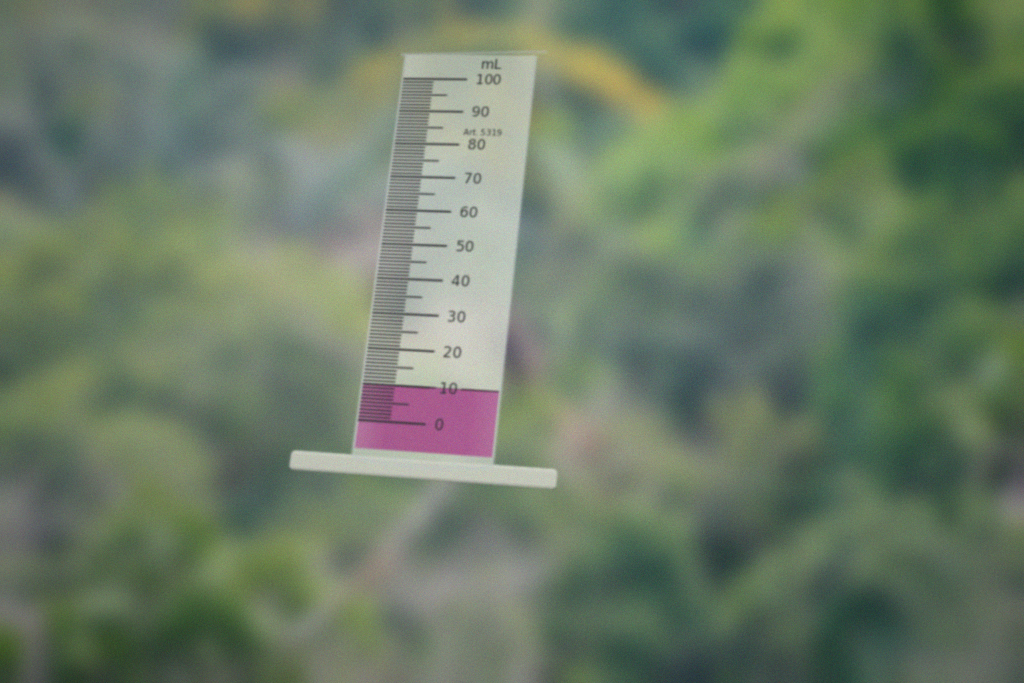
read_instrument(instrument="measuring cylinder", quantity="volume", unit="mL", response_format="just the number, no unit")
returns 10
